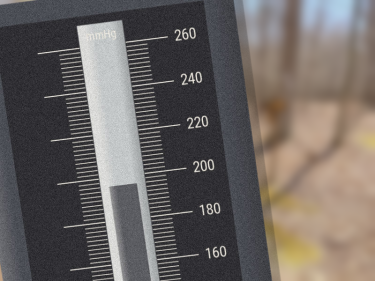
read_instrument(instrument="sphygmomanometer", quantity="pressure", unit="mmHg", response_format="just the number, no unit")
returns 196
